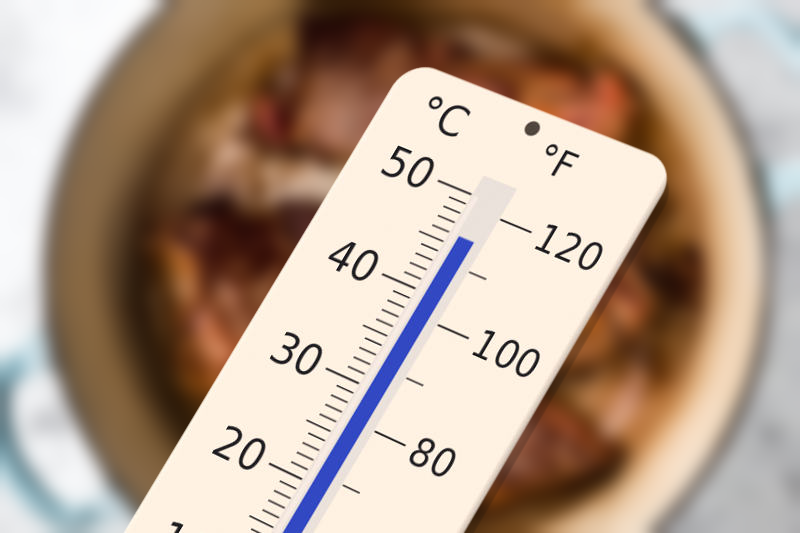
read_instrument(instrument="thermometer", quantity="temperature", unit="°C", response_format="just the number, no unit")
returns 46
